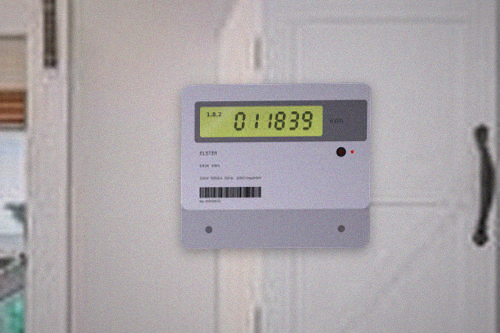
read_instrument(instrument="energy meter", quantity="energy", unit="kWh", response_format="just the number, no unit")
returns 11839
